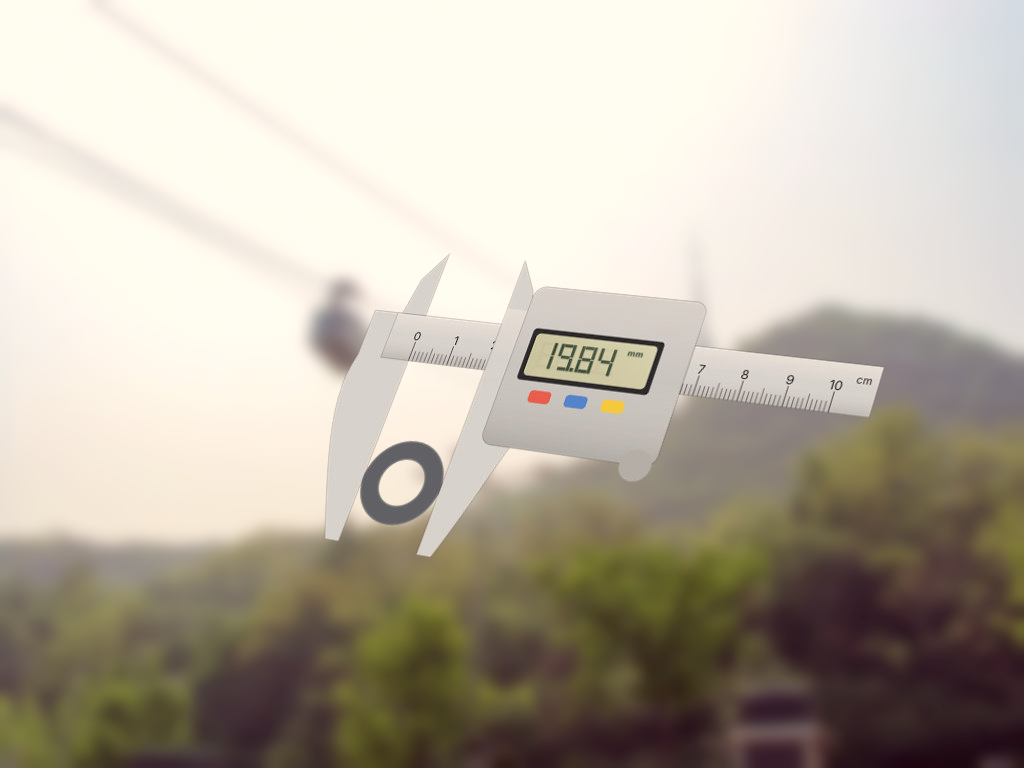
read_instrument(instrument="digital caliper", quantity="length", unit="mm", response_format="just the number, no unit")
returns 19.84
